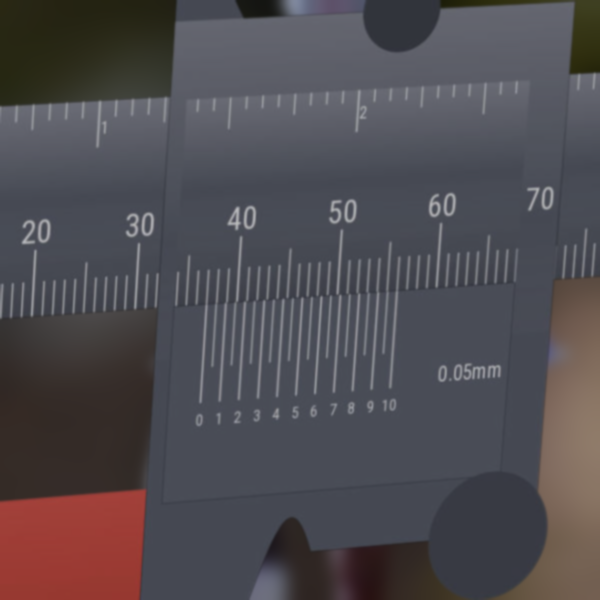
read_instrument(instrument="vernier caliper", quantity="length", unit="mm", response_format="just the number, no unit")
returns 37.0
